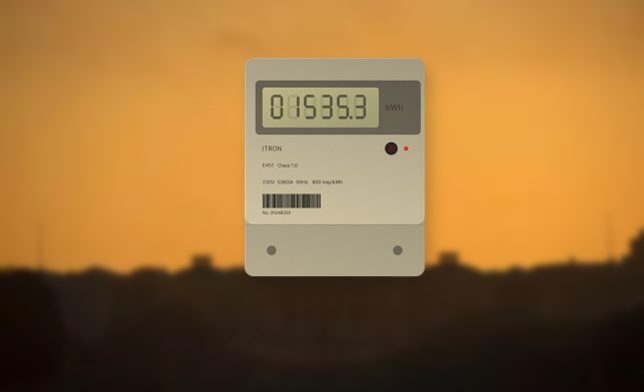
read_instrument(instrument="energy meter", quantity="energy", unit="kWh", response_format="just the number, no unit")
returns 1535.3
